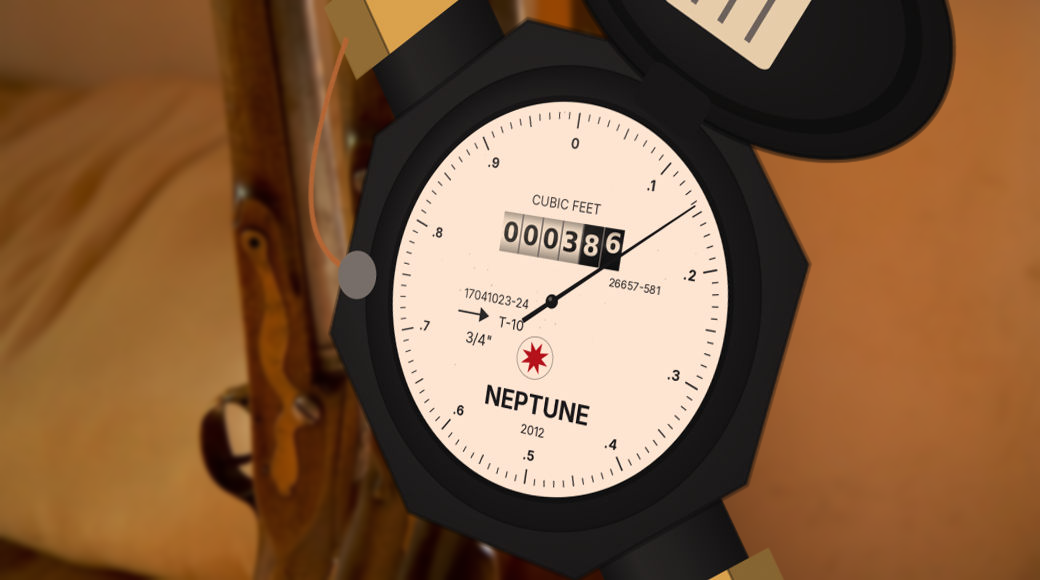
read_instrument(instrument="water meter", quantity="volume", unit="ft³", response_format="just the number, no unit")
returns 386.14
